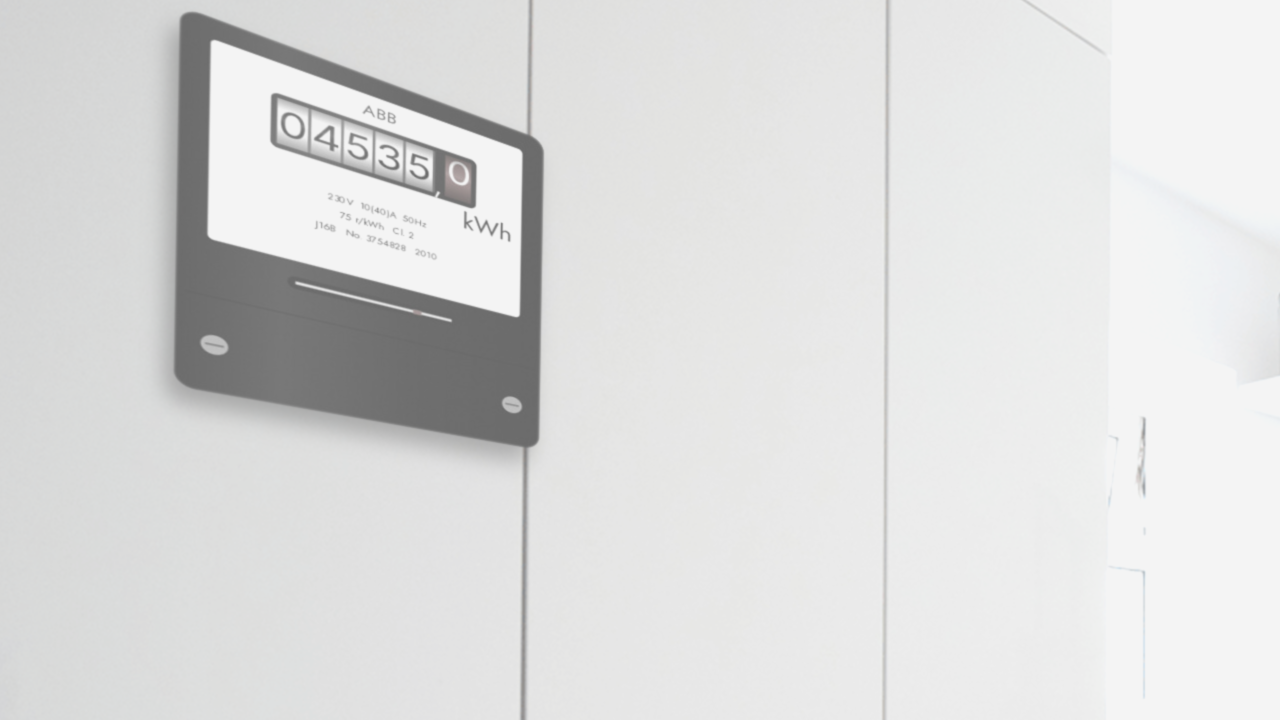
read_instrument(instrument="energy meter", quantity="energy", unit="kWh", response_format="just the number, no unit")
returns 4535.0
